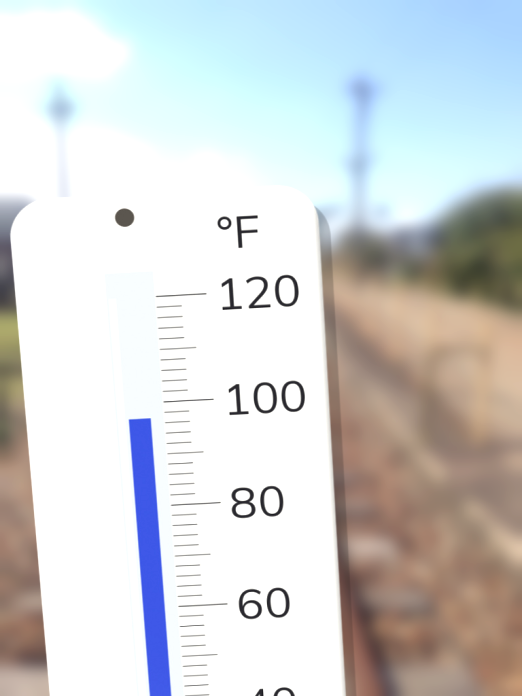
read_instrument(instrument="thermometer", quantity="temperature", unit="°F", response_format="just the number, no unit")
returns 97
